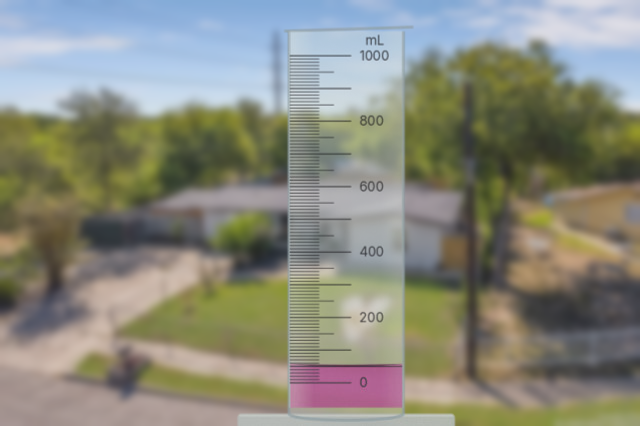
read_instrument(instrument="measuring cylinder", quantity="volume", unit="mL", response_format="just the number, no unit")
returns 50
